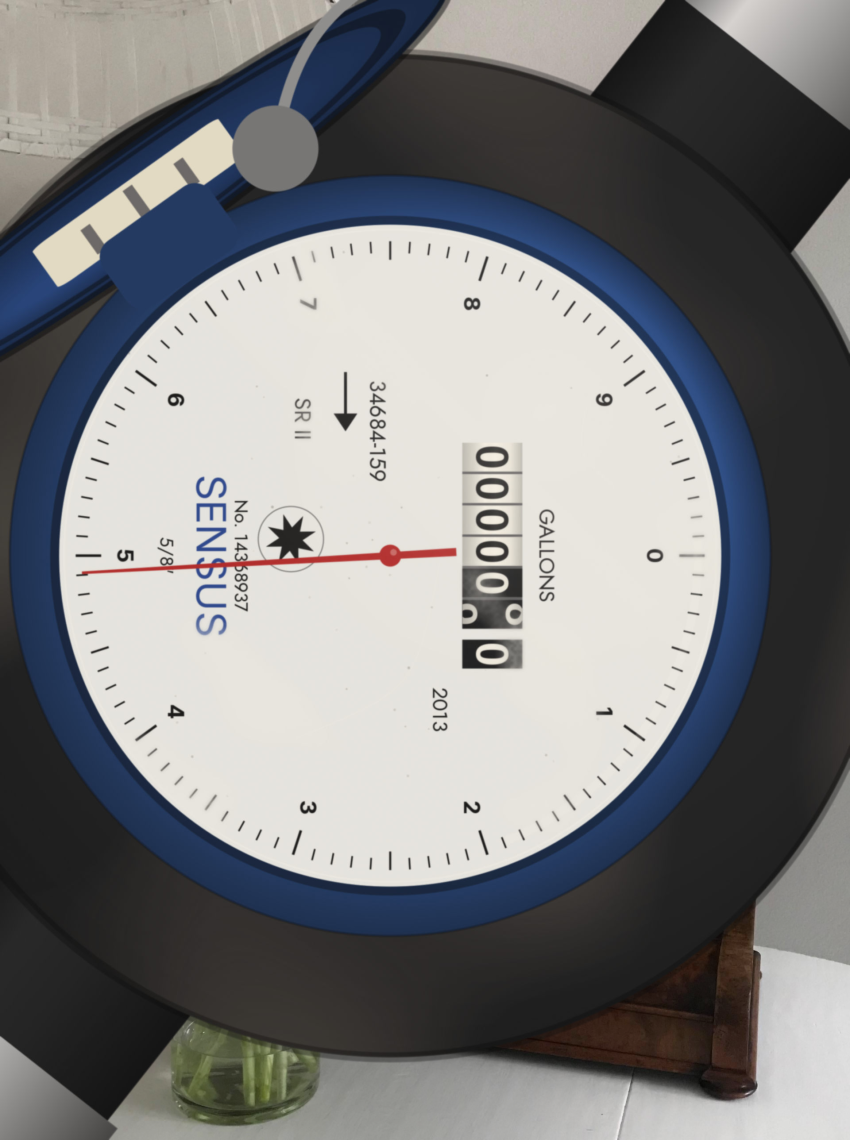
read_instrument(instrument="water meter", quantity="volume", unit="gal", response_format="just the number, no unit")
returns 84.9
